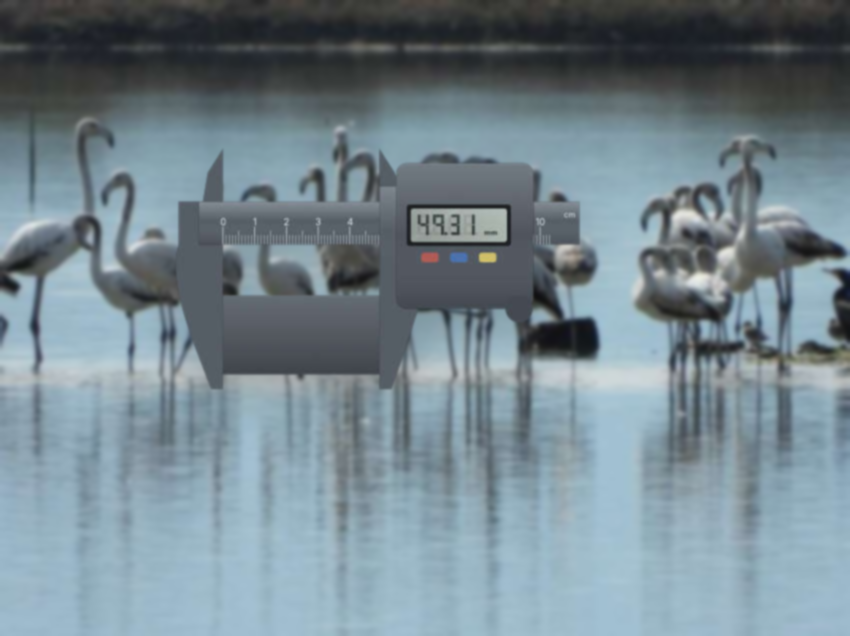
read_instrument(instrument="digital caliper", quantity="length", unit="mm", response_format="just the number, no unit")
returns 49.31
